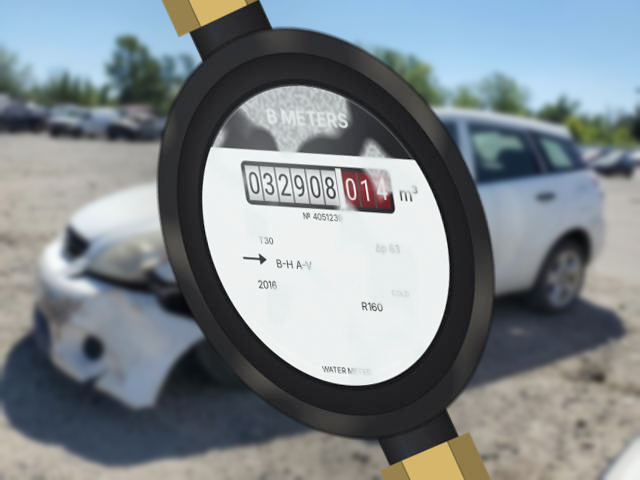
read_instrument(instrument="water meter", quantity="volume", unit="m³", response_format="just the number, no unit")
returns 32908.014
